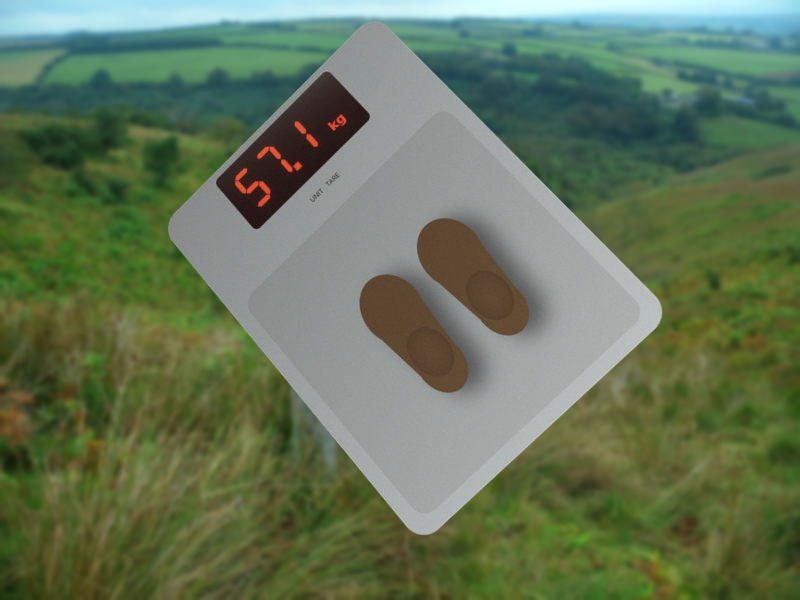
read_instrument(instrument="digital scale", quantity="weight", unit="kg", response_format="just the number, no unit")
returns 57.1
